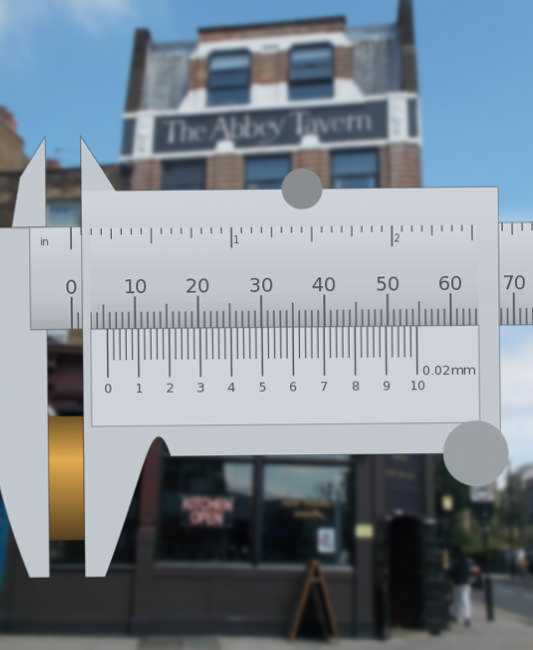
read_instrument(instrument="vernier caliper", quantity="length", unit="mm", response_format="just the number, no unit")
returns 5.6
